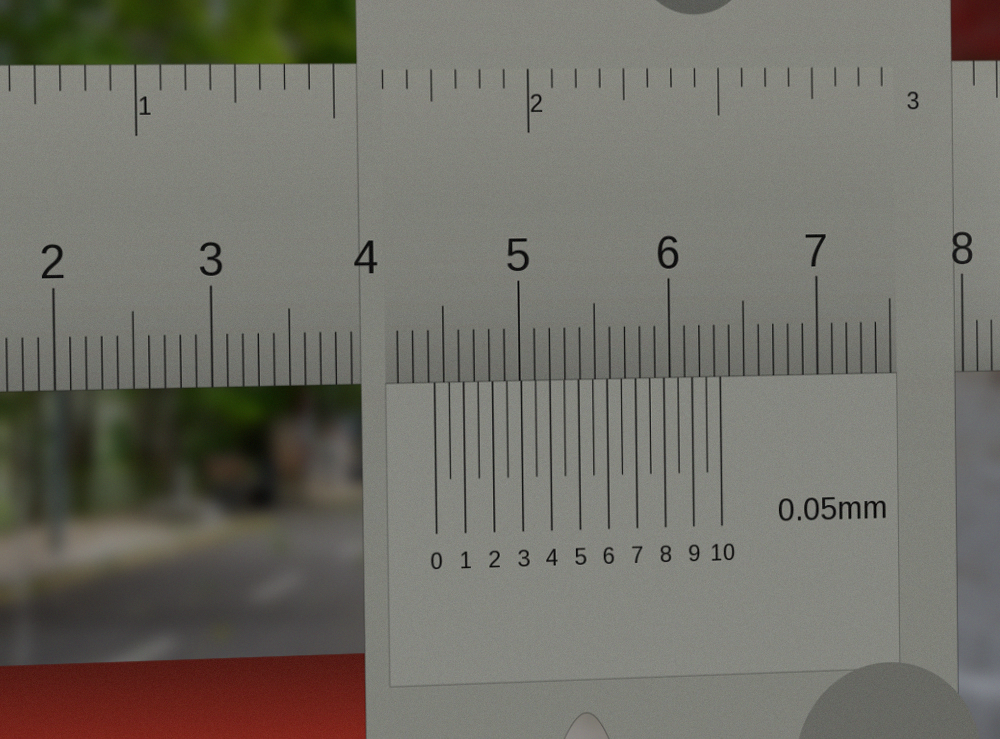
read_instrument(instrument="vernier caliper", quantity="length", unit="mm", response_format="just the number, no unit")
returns 44.4
